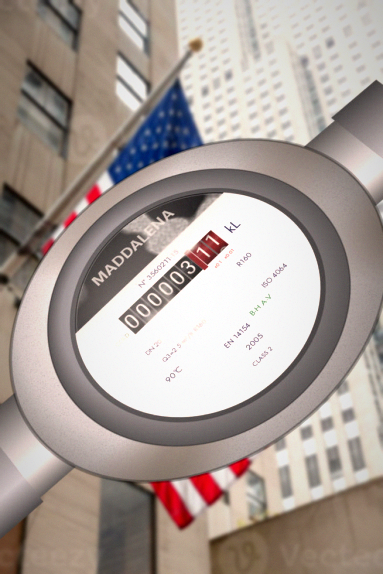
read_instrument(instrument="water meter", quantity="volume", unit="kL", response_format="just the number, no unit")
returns 3.11
